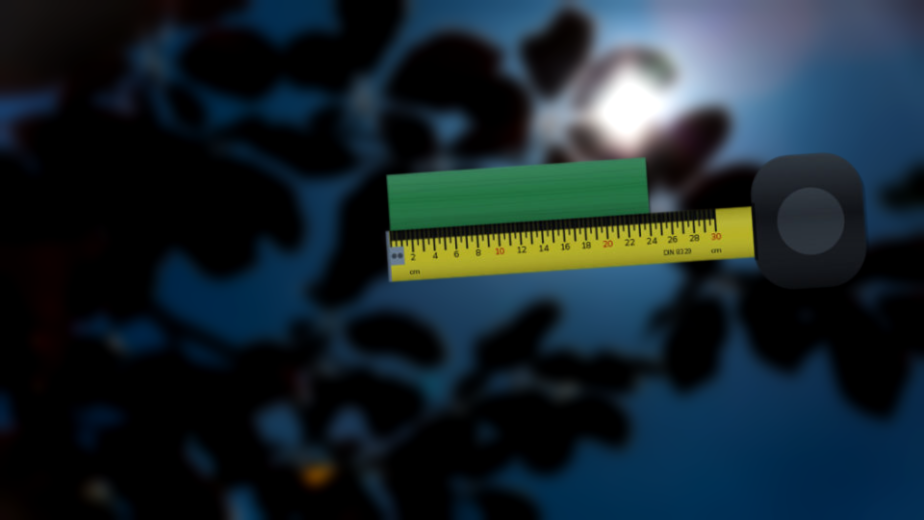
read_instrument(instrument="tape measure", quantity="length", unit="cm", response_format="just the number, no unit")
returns 24
